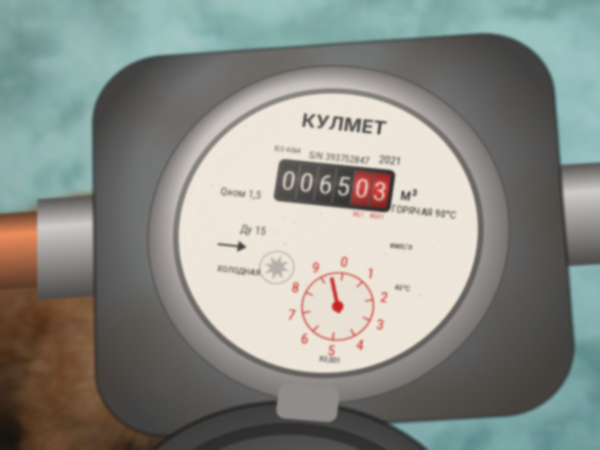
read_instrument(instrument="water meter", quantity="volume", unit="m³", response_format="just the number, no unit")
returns 65.029
